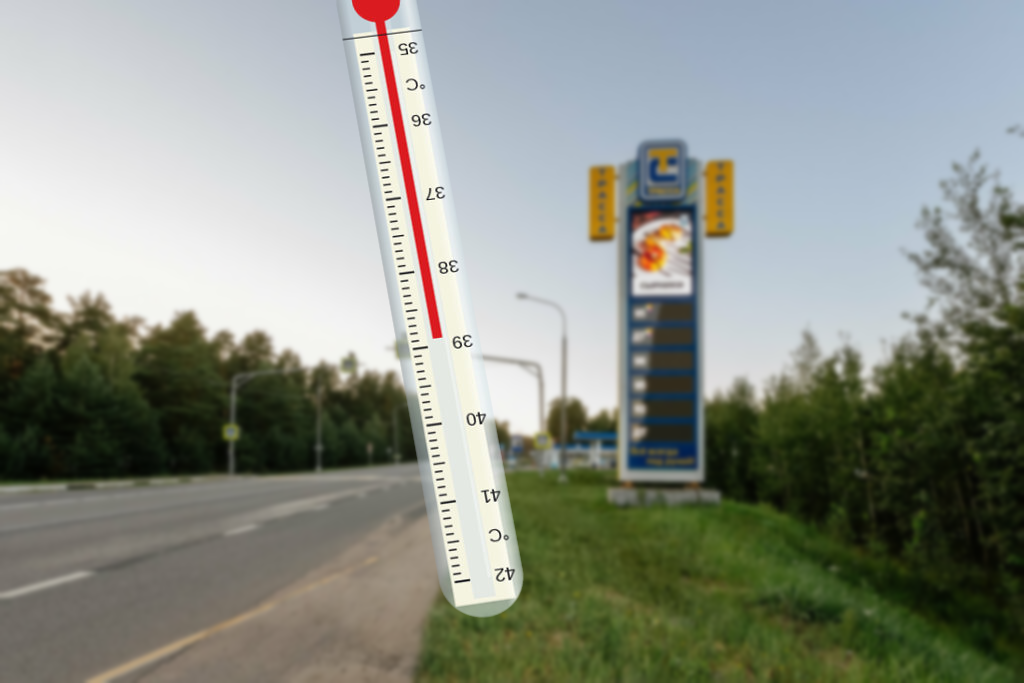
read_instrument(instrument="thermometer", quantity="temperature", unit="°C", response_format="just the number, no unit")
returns 38.9
